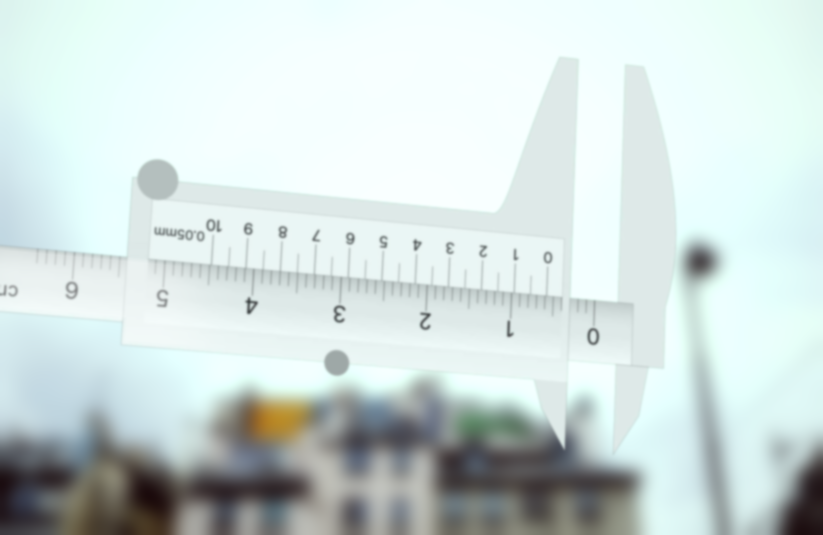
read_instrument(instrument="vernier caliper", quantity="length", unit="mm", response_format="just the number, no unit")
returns 5.8
